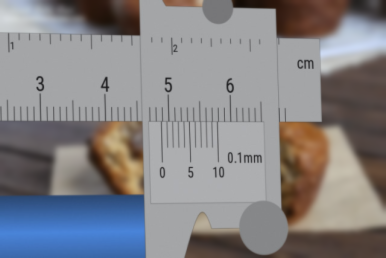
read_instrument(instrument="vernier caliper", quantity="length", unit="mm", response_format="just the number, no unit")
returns 48.8
